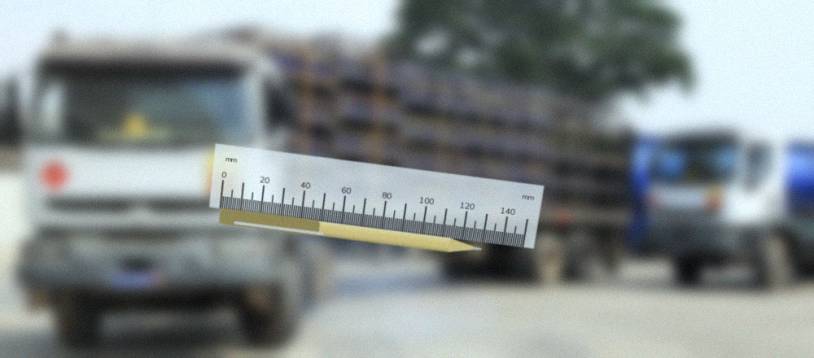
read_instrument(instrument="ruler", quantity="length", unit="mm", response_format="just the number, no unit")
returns 130
